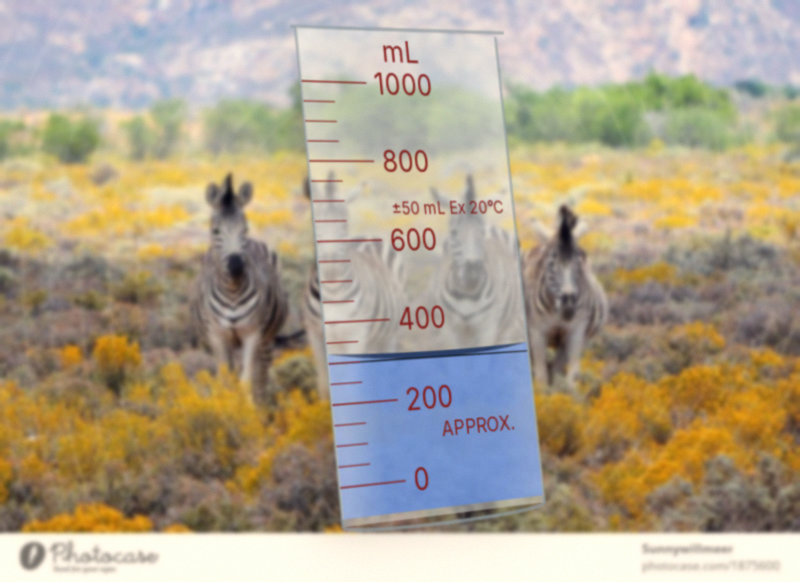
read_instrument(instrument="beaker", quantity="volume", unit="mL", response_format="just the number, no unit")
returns 300
